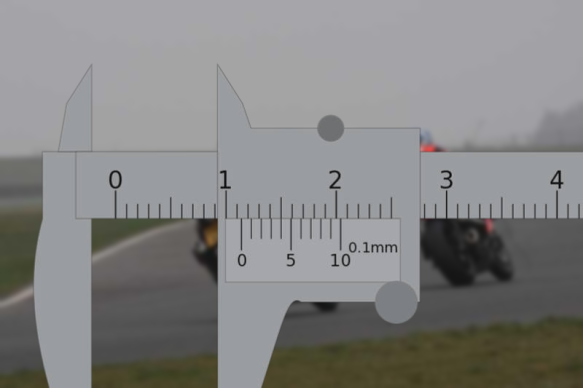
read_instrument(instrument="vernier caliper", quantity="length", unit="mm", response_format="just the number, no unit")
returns 11.4
